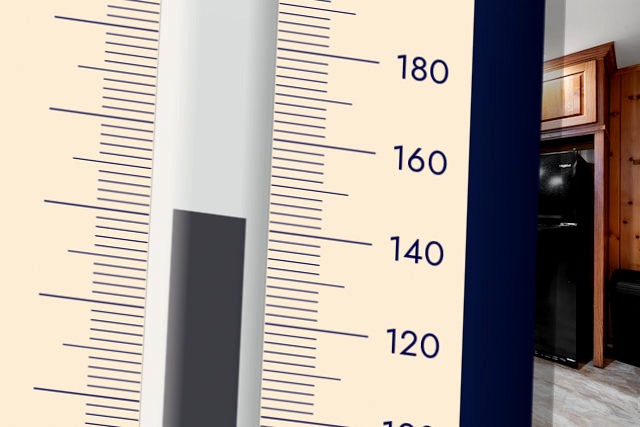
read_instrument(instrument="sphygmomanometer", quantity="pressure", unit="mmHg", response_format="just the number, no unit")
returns 142
